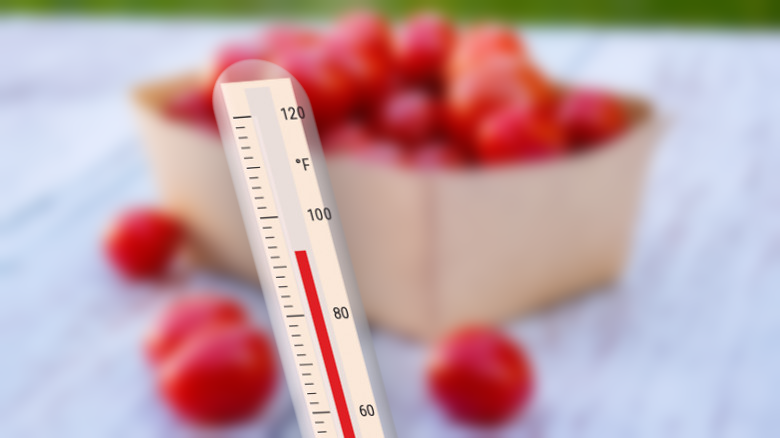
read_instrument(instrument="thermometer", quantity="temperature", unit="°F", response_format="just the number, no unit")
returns 93
